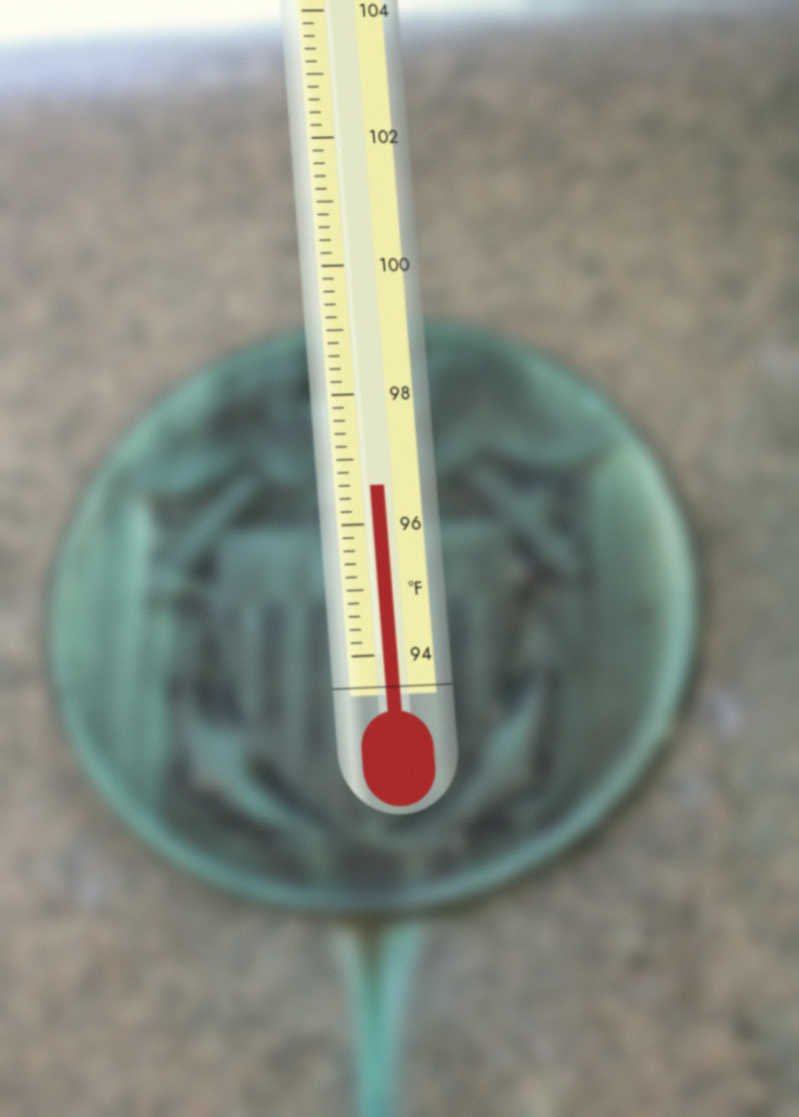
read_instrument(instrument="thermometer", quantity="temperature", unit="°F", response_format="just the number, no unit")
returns 96.6
